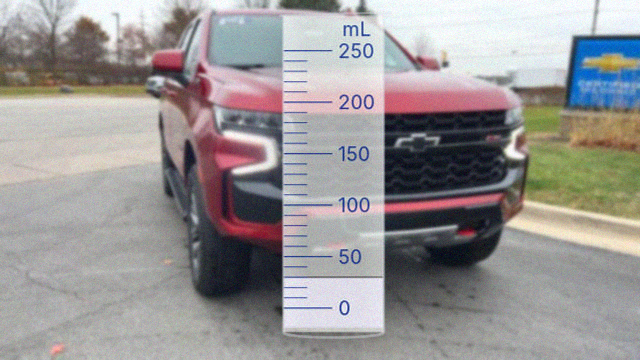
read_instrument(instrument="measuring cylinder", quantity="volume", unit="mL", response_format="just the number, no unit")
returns 30
